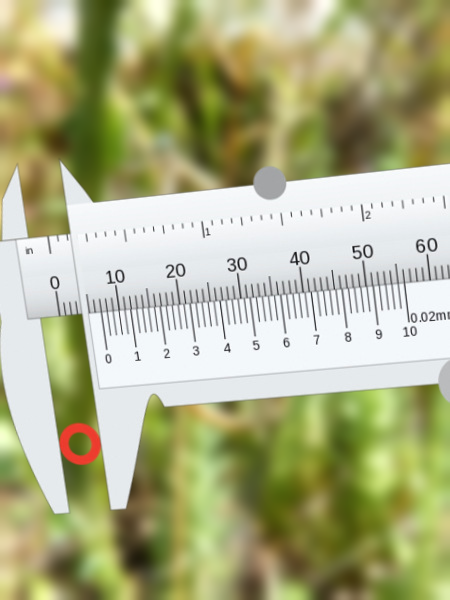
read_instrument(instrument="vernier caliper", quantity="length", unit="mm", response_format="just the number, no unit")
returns 7.0
